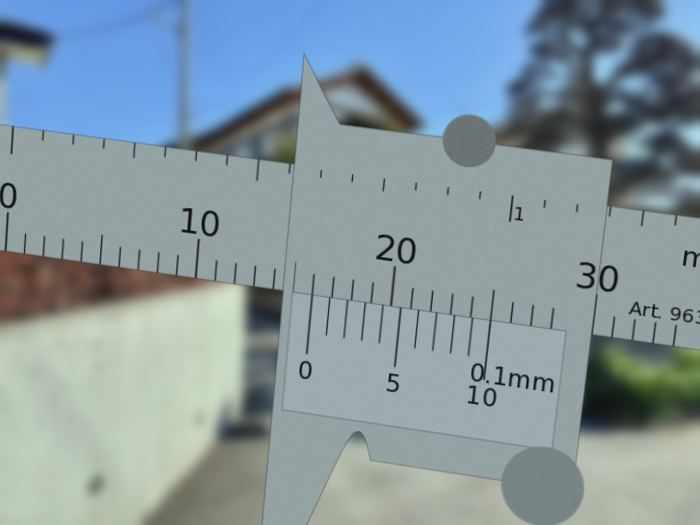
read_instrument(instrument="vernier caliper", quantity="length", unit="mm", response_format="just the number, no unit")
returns 16.0
